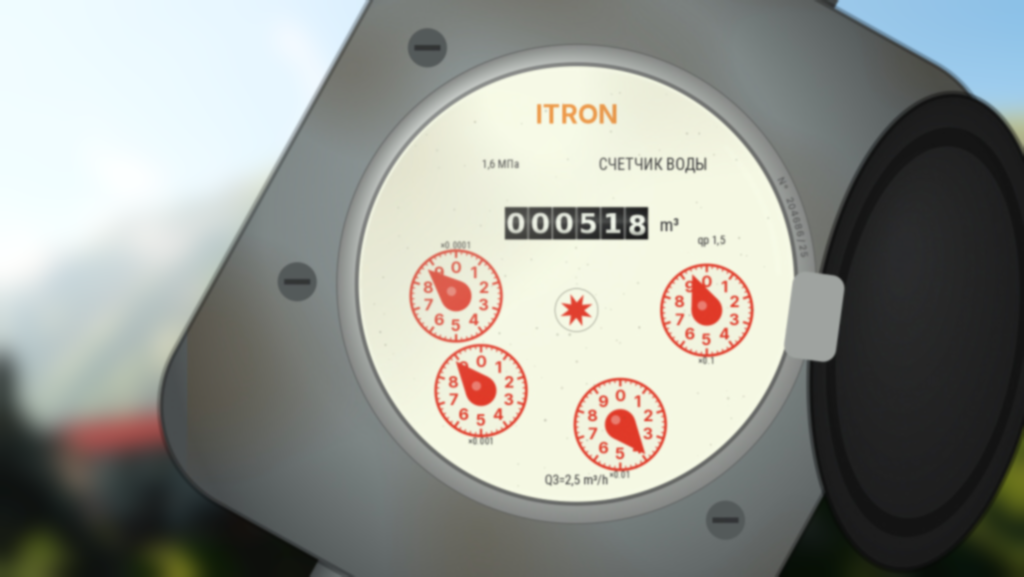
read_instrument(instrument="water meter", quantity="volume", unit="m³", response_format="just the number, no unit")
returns 517.9388
